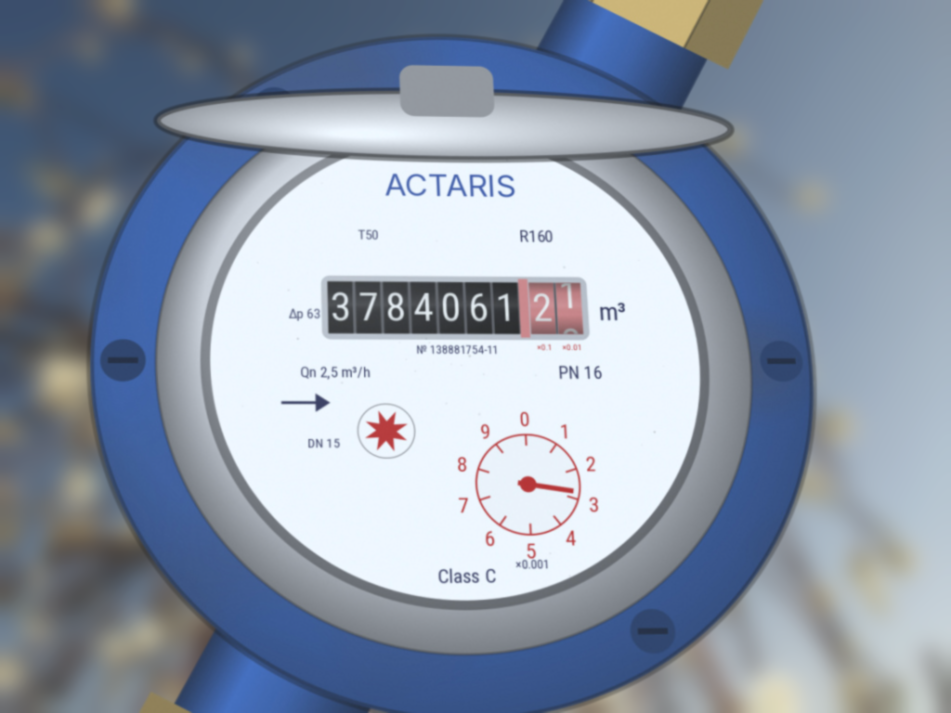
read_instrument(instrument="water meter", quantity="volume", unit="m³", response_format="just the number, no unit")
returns 3784061.212
